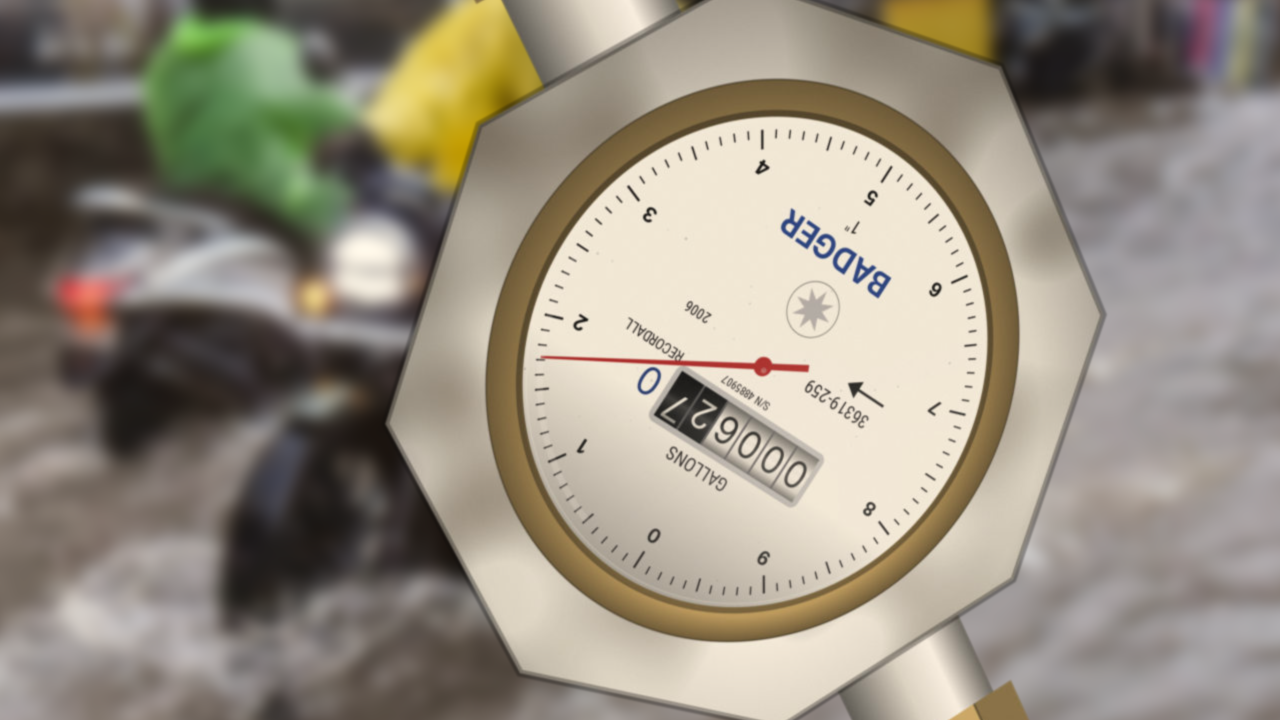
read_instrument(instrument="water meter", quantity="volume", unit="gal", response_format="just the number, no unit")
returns 6271.7
